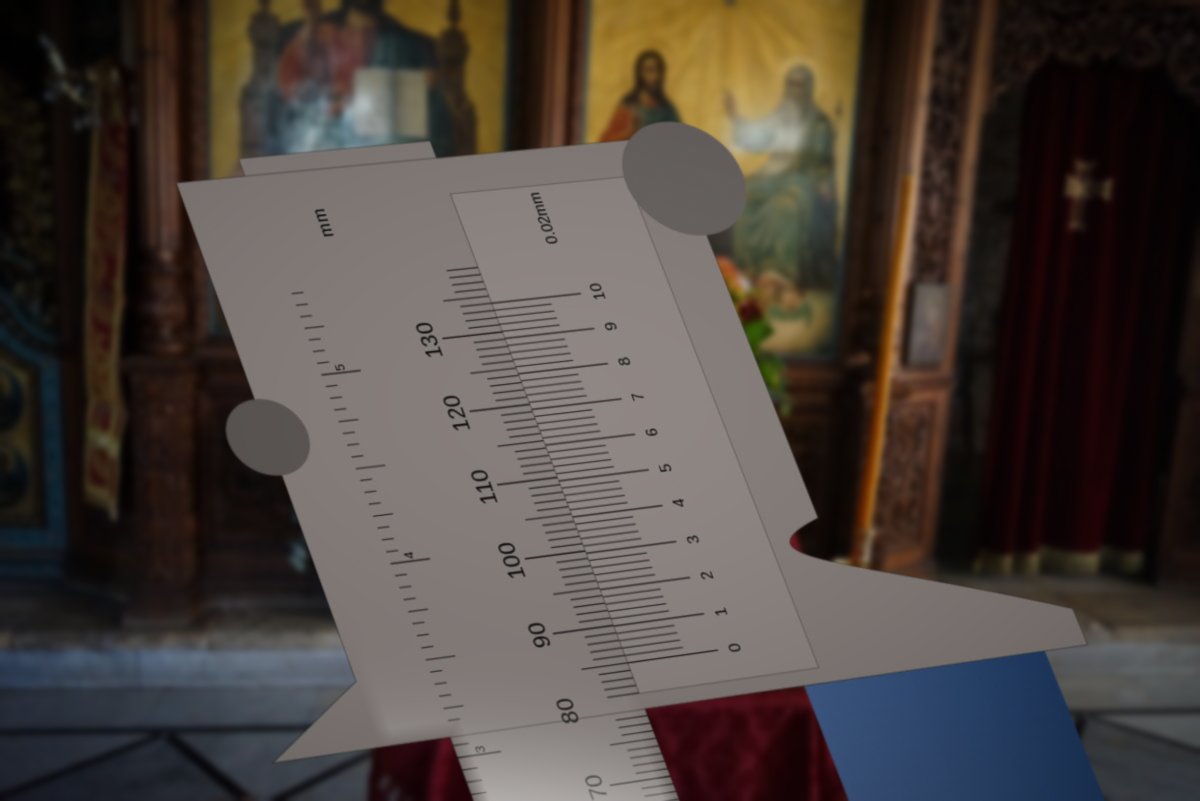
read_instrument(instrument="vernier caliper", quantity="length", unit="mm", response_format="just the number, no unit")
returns 85.0
